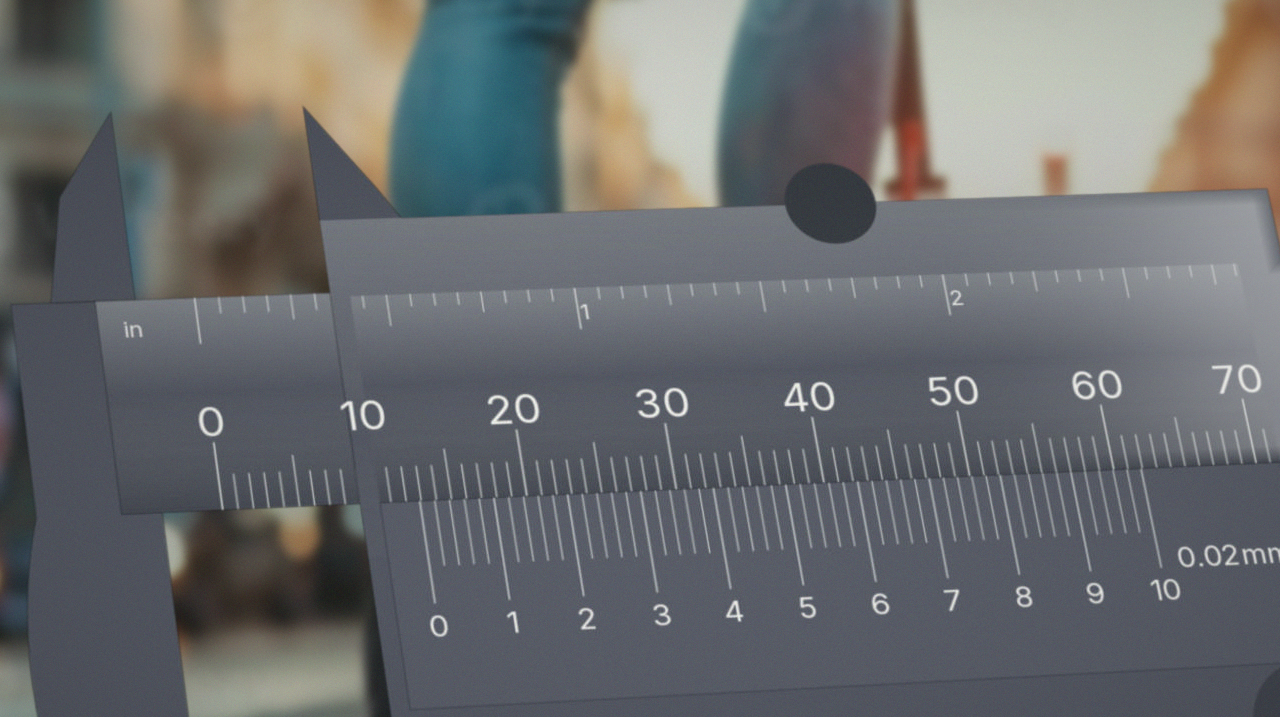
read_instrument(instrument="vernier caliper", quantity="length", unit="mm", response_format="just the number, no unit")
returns 12.9
